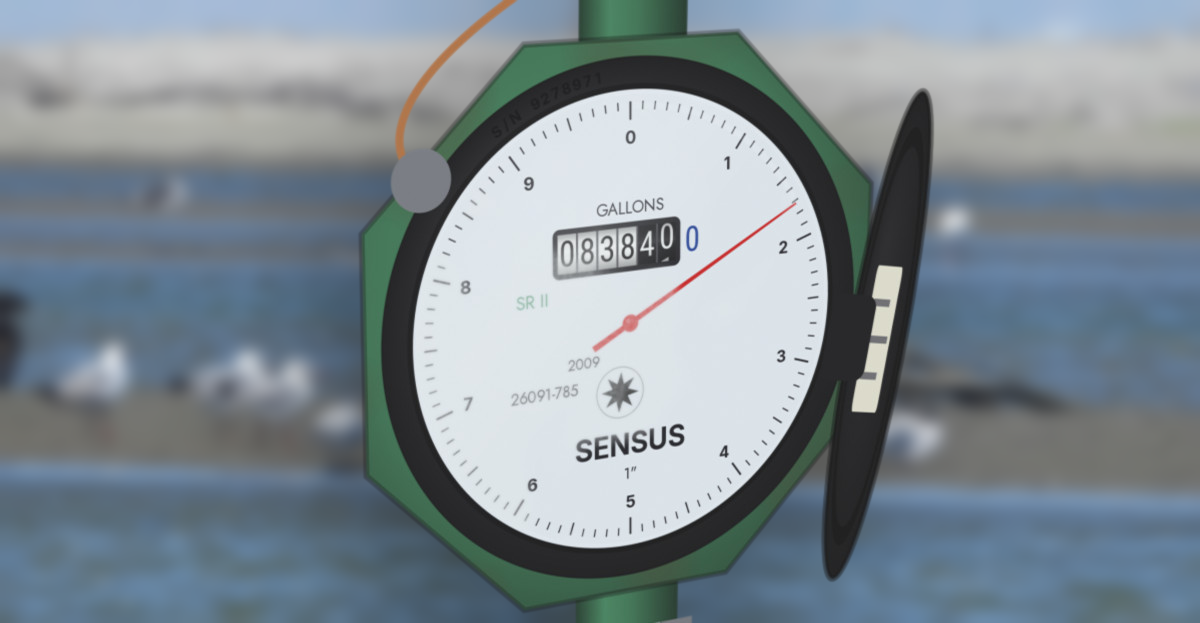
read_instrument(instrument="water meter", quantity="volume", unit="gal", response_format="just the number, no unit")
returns 838401.7
